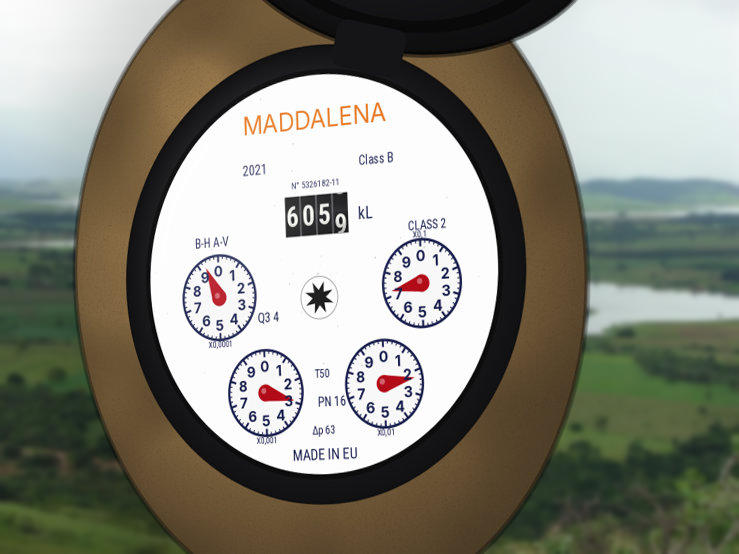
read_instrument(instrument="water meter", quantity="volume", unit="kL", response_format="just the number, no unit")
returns 6058.7229
